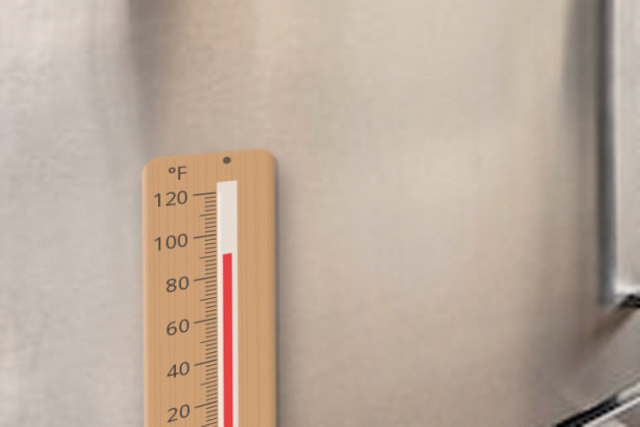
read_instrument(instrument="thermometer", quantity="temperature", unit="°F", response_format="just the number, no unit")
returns 90
